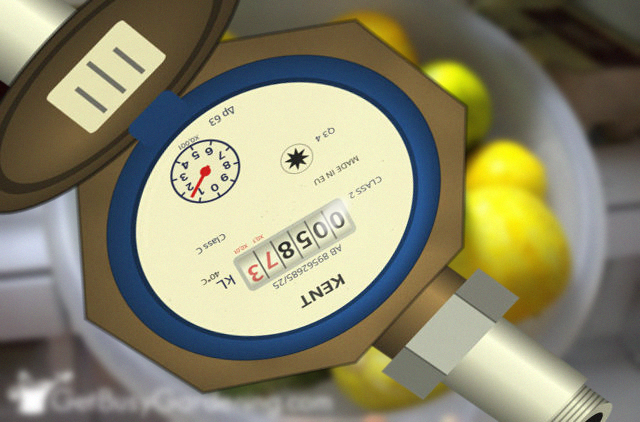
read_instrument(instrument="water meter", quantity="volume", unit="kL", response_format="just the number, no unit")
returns 58.731
